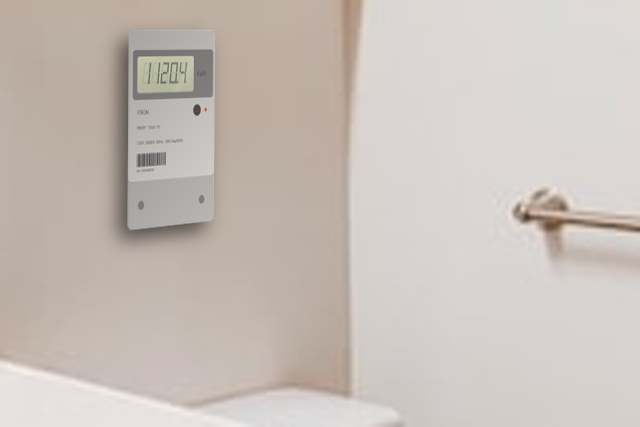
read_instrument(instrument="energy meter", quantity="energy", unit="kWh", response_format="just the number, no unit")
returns 1120.4
